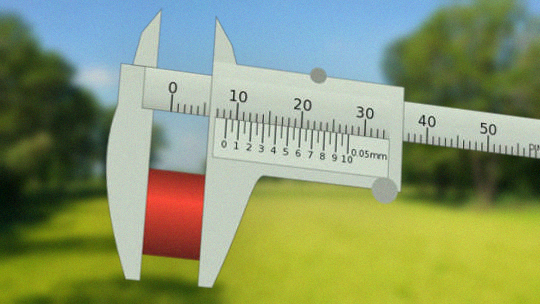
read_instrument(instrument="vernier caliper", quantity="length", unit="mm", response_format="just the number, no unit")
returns 8.4
